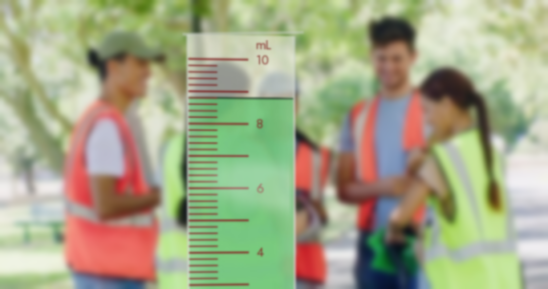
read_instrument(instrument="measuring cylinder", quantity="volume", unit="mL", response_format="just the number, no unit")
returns 8.8
